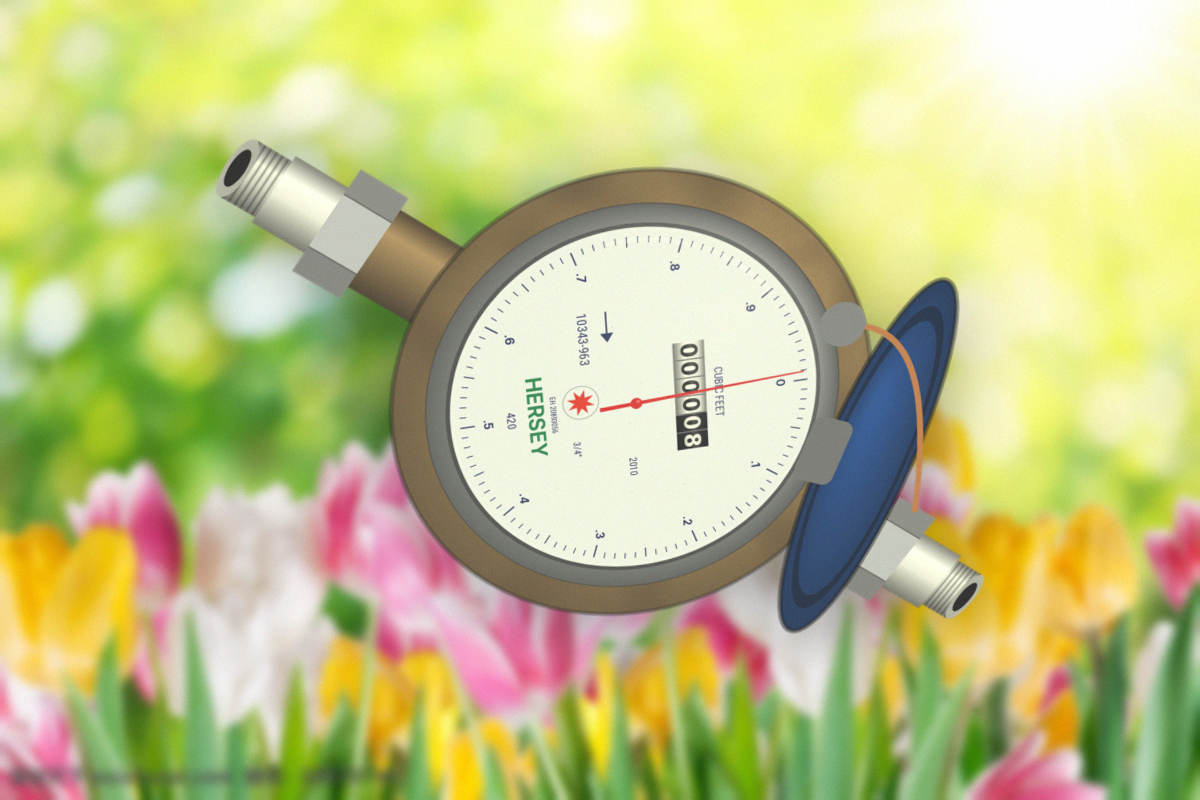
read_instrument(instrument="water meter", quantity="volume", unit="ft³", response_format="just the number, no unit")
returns 7.99
